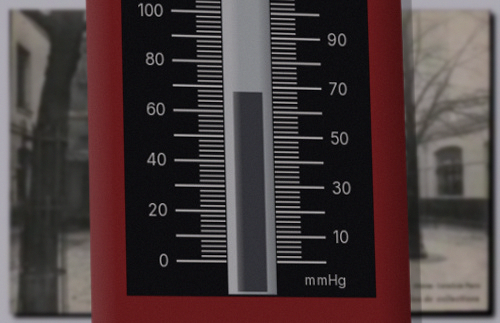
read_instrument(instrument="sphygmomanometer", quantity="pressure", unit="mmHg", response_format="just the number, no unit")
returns 68
